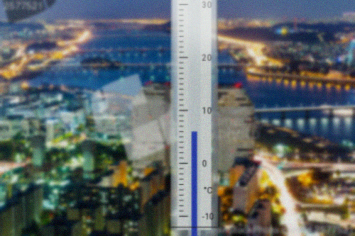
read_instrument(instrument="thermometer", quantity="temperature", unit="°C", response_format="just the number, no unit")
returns 6
